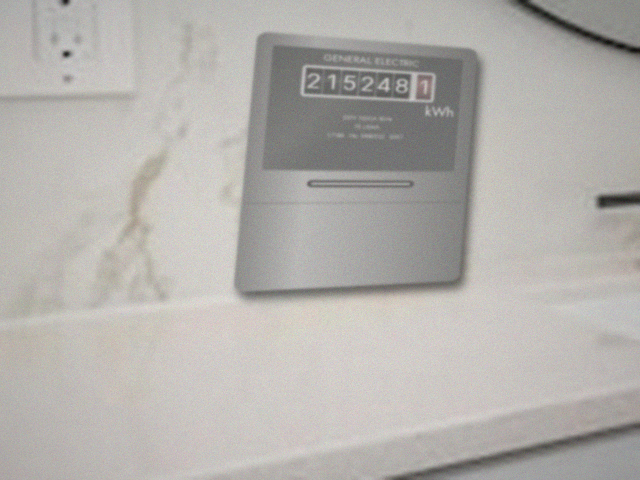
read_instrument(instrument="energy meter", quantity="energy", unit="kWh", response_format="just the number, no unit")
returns 215248.1
